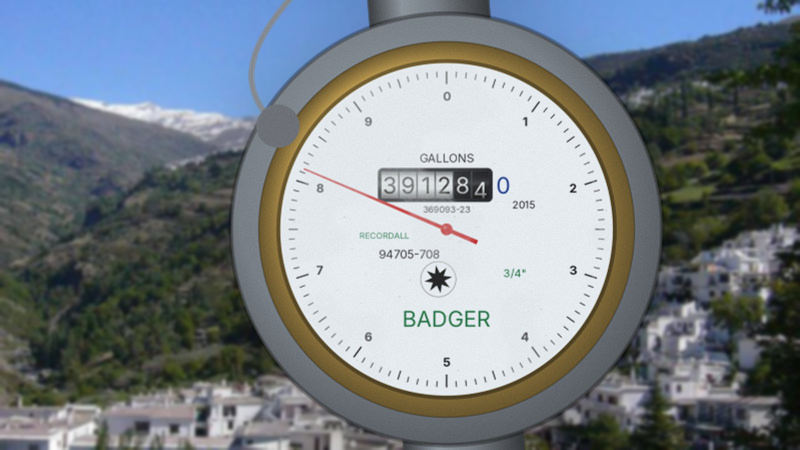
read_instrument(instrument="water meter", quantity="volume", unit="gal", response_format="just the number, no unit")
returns 3912838.1
